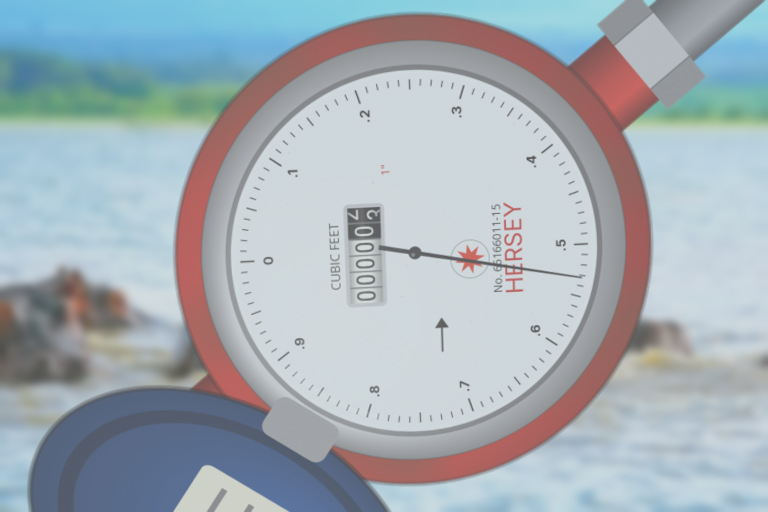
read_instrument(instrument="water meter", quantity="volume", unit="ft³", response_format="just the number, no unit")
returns 2.53
